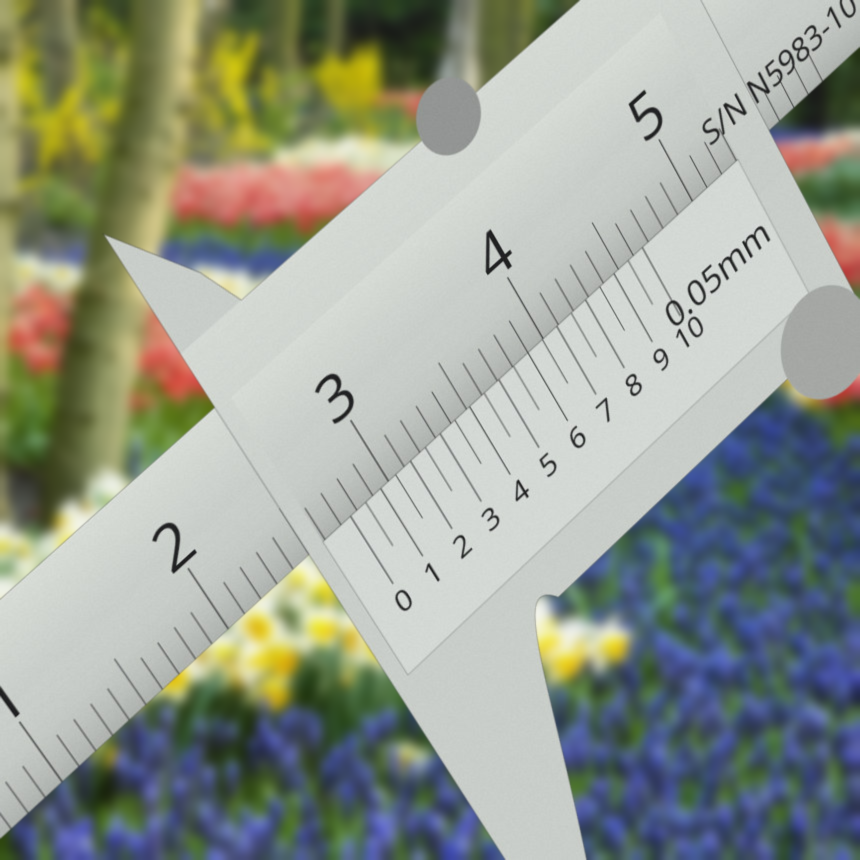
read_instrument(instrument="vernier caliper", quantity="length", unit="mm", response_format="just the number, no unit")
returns 27.6
